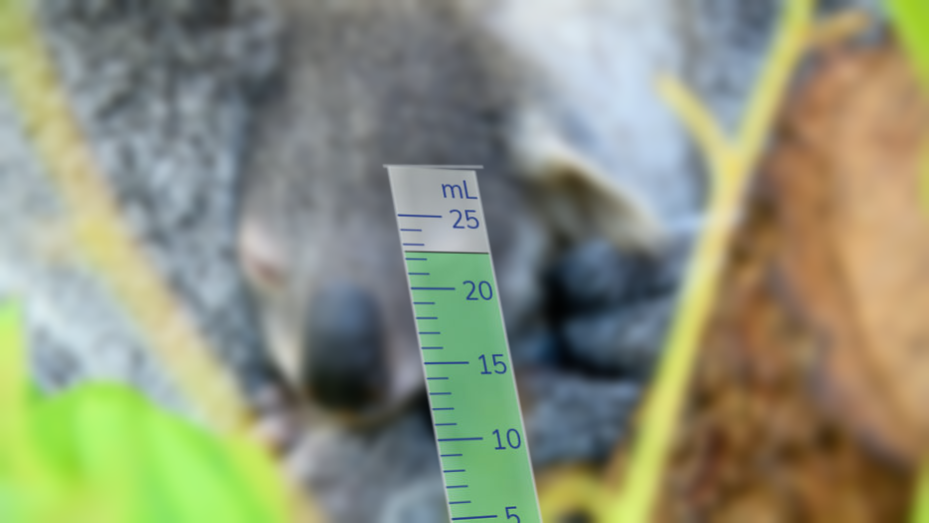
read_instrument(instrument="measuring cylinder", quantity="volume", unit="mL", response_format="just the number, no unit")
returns 22.5
